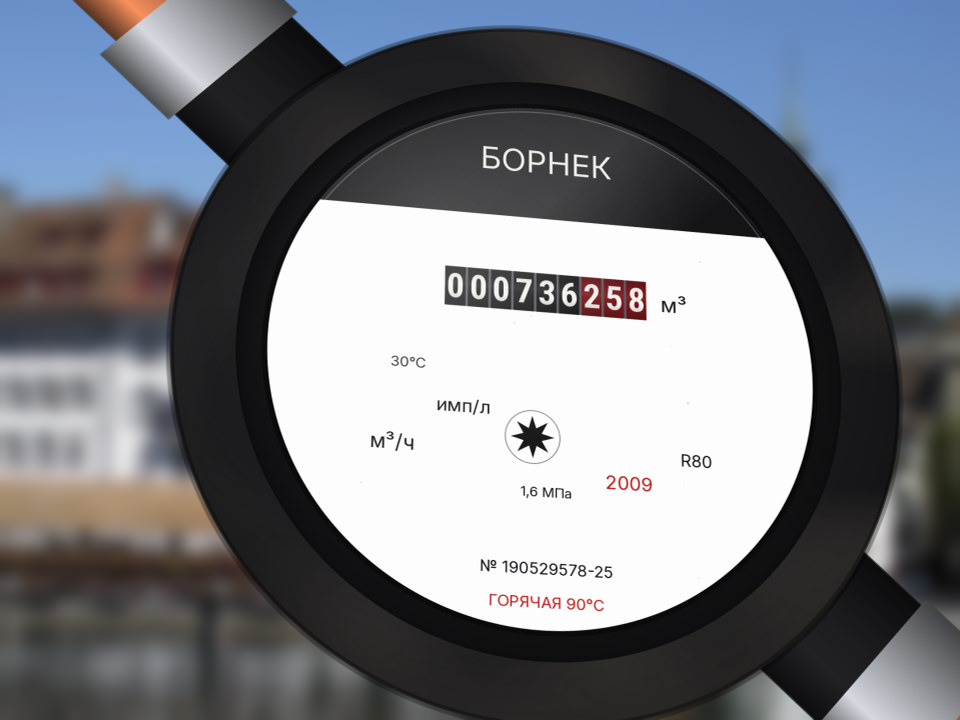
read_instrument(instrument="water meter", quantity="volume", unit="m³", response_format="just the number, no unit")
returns 736.258
